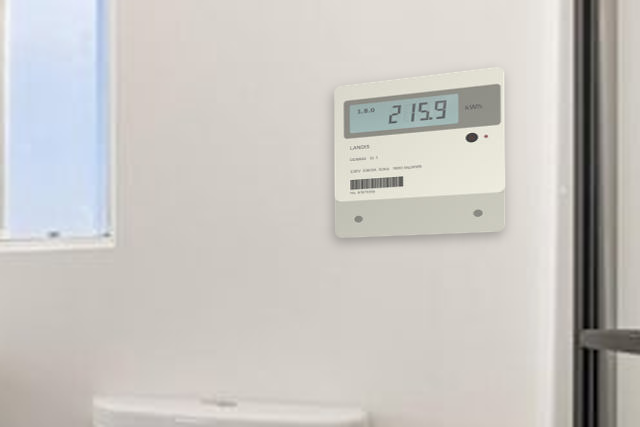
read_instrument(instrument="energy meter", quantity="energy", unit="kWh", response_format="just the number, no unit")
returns 215.9
